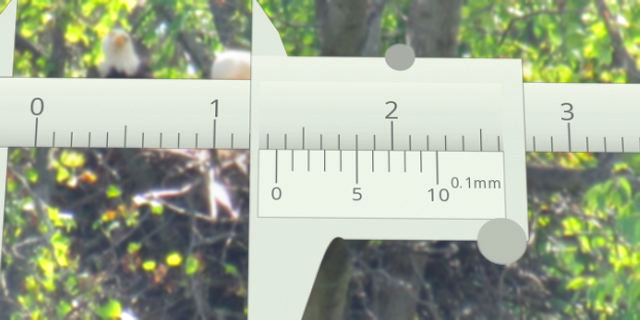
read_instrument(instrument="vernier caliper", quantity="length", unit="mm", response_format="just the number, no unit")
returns 13.5
